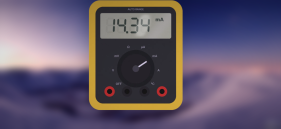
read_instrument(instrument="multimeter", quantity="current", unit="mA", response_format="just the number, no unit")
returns 14.34
